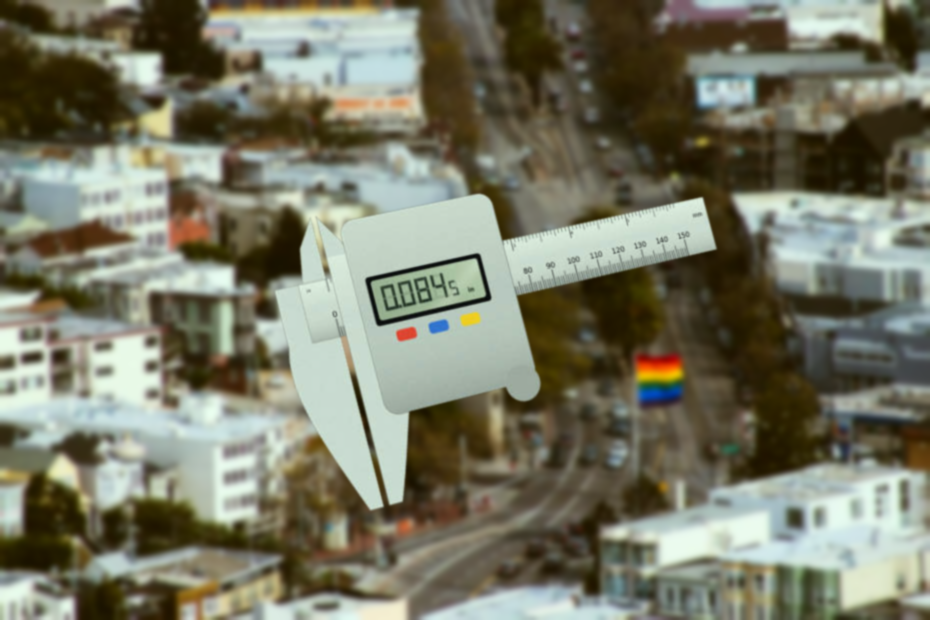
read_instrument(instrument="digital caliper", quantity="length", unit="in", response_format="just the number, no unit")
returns 0.0845
